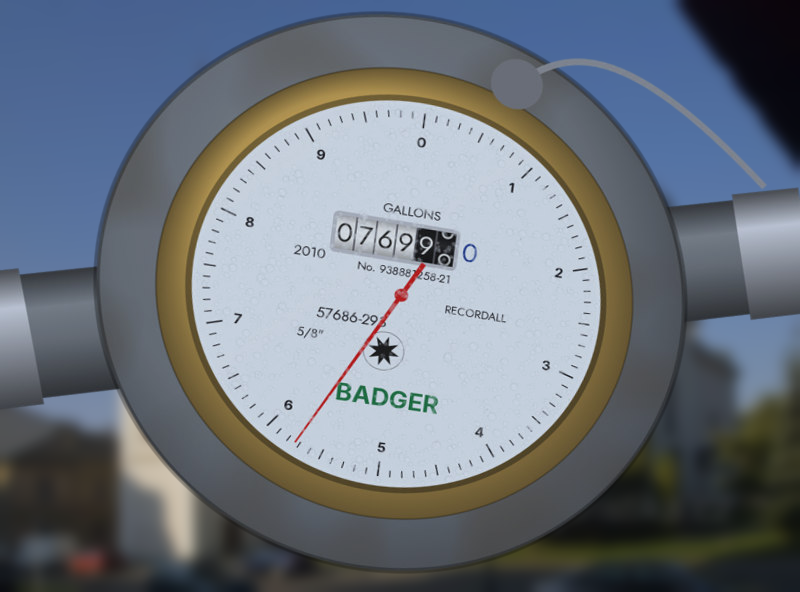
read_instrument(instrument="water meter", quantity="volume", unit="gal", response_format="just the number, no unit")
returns 769985.7
